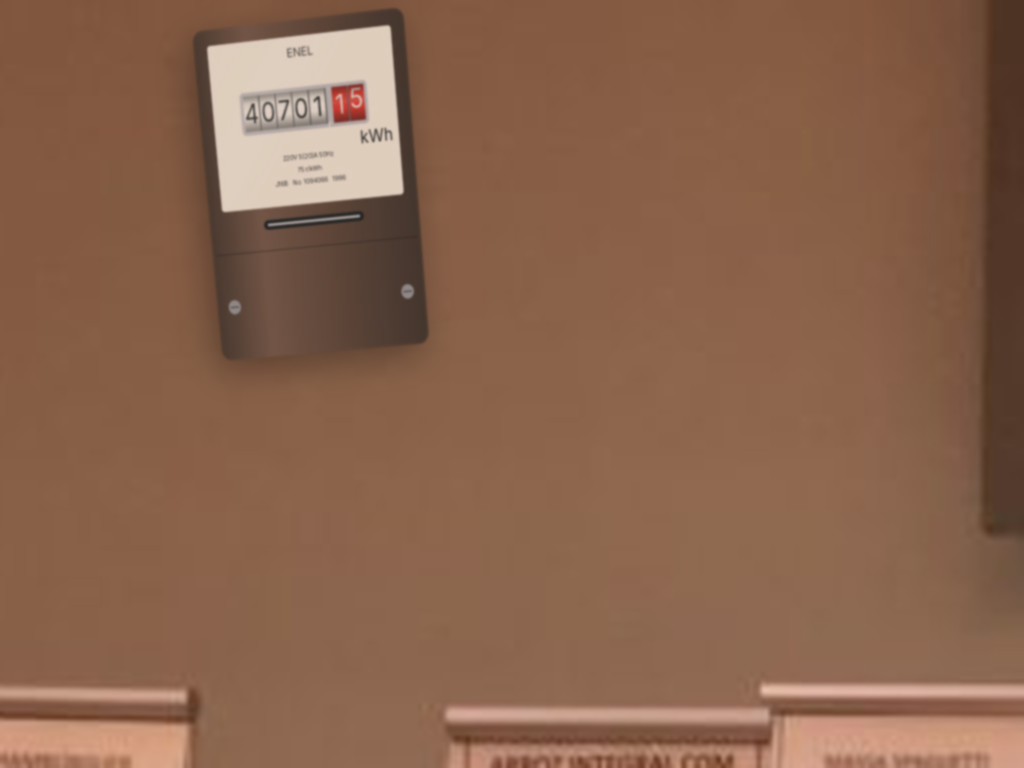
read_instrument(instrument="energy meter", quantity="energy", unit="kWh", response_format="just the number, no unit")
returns 40701.15
